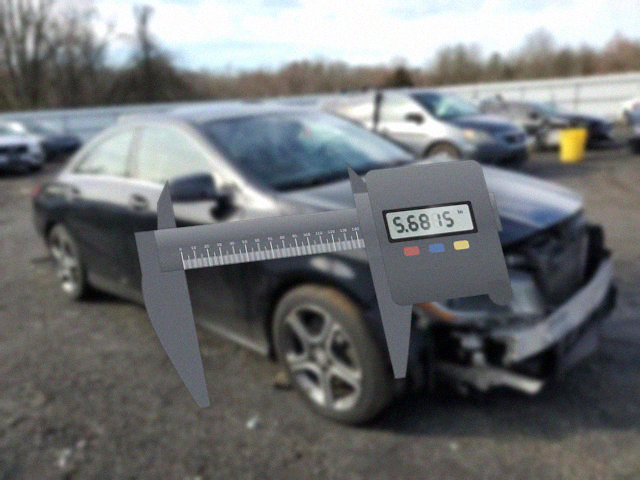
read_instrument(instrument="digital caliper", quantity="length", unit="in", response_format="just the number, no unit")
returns 5.6815
